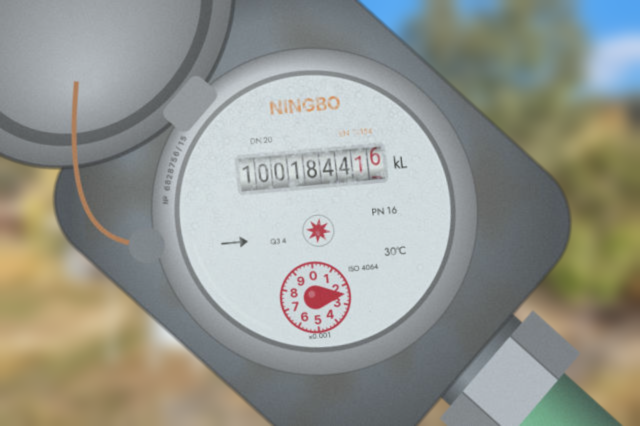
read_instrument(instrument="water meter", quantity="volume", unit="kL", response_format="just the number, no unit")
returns 1001844.162
